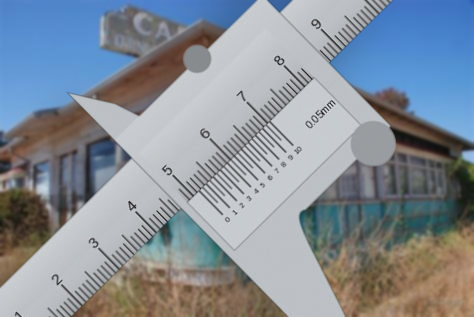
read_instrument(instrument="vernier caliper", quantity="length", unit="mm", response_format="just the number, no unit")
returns 51.5
